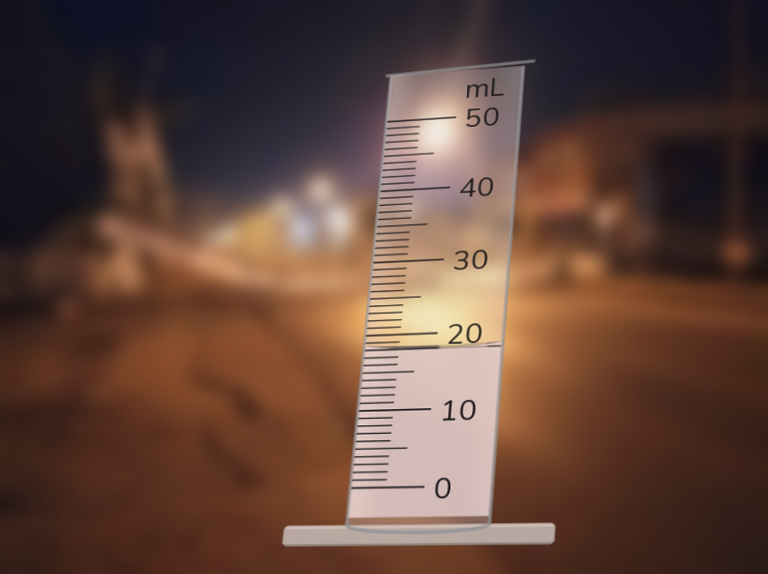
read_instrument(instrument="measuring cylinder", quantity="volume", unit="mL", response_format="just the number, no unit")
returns 18
